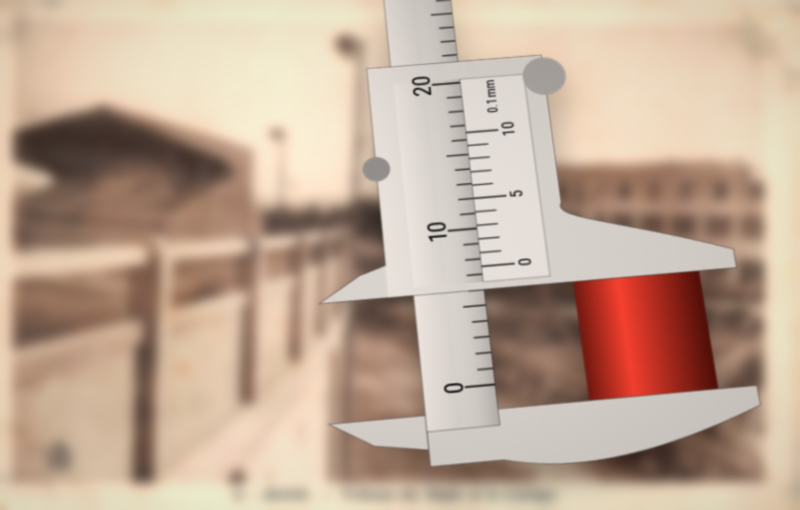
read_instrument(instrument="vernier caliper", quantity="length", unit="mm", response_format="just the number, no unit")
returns 7.5
